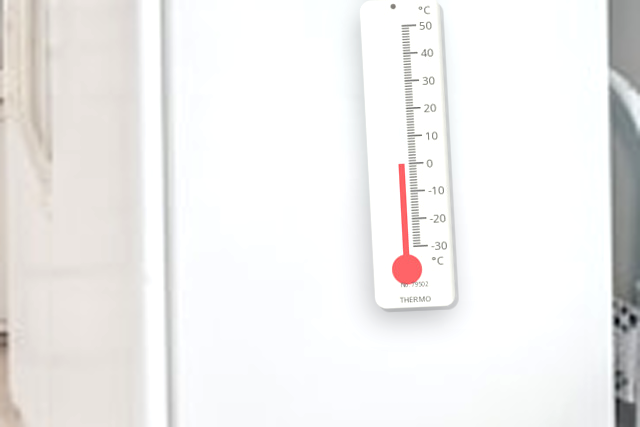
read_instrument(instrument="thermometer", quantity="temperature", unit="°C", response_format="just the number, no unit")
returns 0
